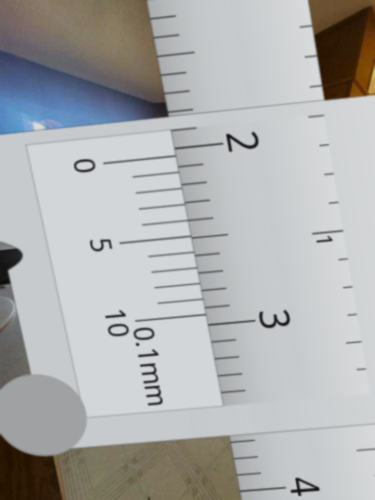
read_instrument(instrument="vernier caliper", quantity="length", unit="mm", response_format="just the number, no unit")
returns 20.4
